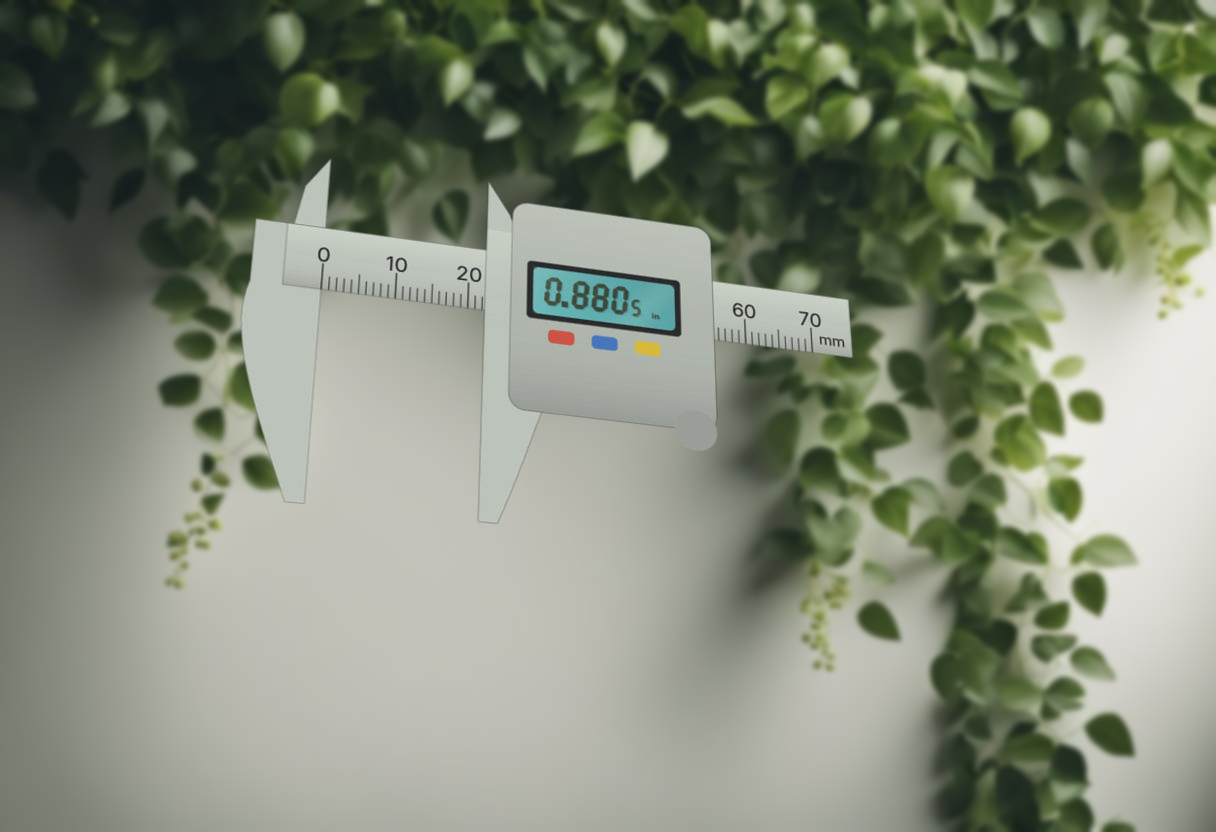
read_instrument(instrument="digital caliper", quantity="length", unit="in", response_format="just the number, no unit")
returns 0.8805
